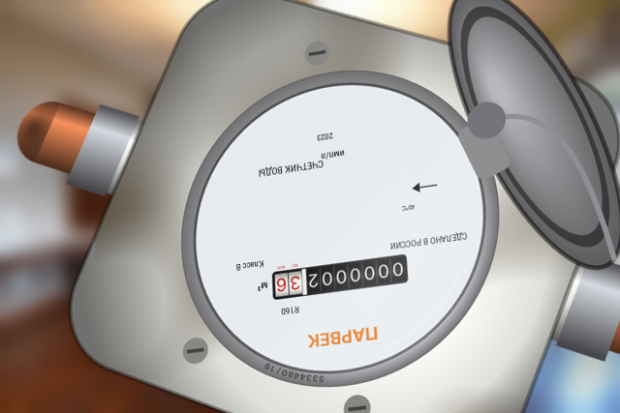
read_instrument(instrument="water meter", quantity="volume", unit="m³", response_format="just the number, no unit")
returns 2.36
